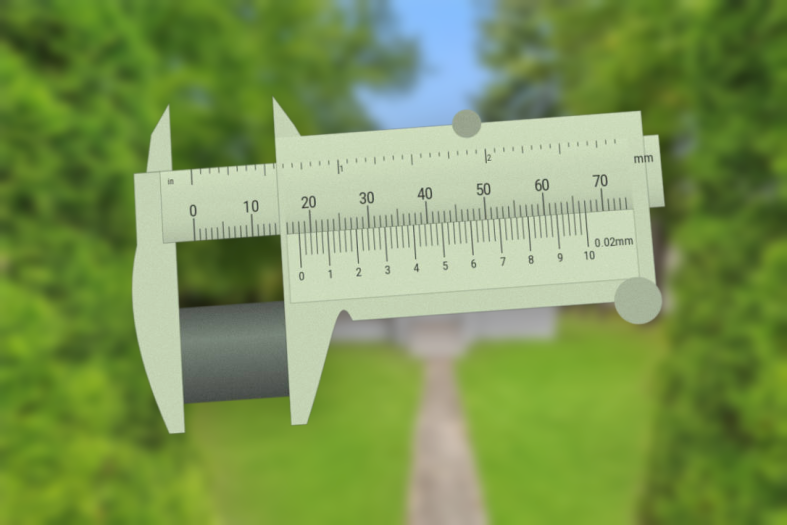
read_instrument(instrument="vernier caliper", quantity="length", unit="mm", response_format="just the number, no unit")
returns 18.0
